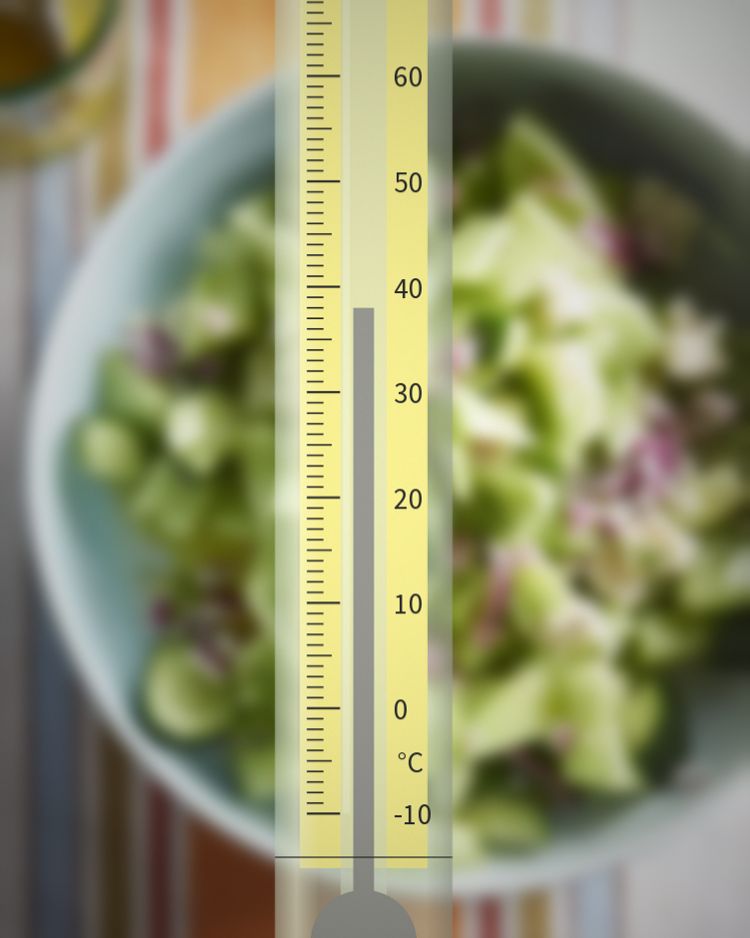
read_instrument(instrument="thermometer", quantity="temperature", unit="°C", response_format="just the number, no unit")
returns 38
